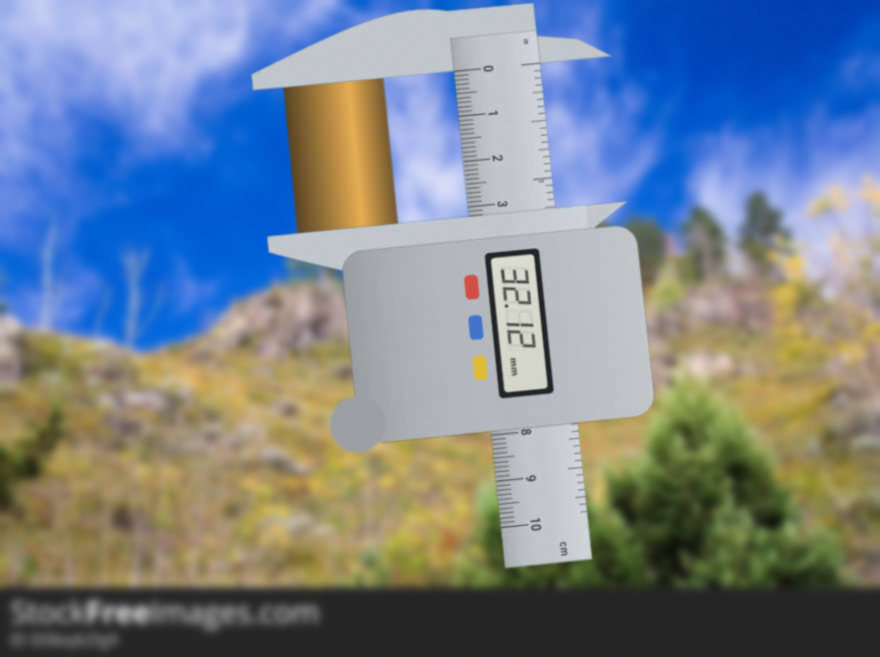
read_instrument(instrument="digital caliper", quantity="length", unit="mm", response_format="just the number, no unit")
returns 32.12
